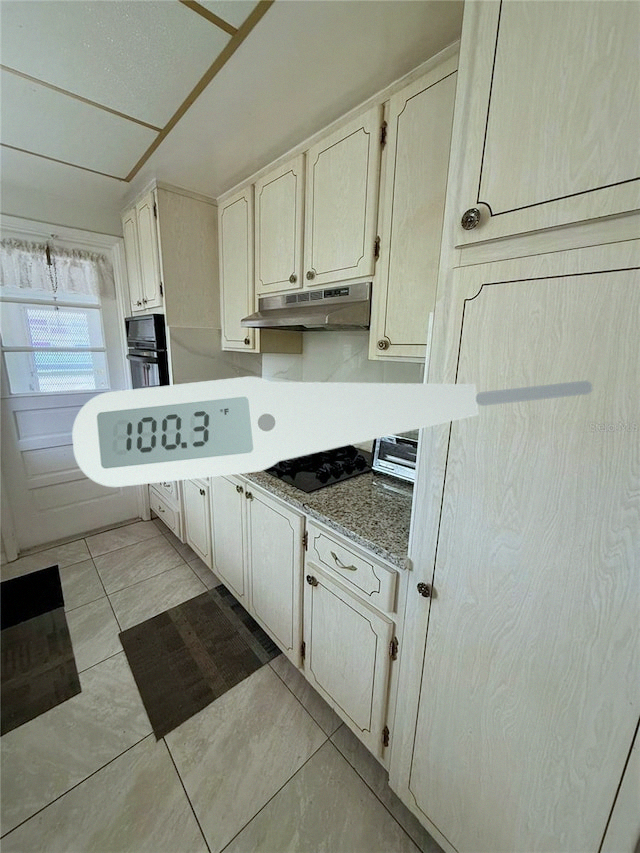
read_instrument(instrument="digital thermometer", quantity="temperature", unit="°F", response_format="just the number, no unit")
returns 100.3
